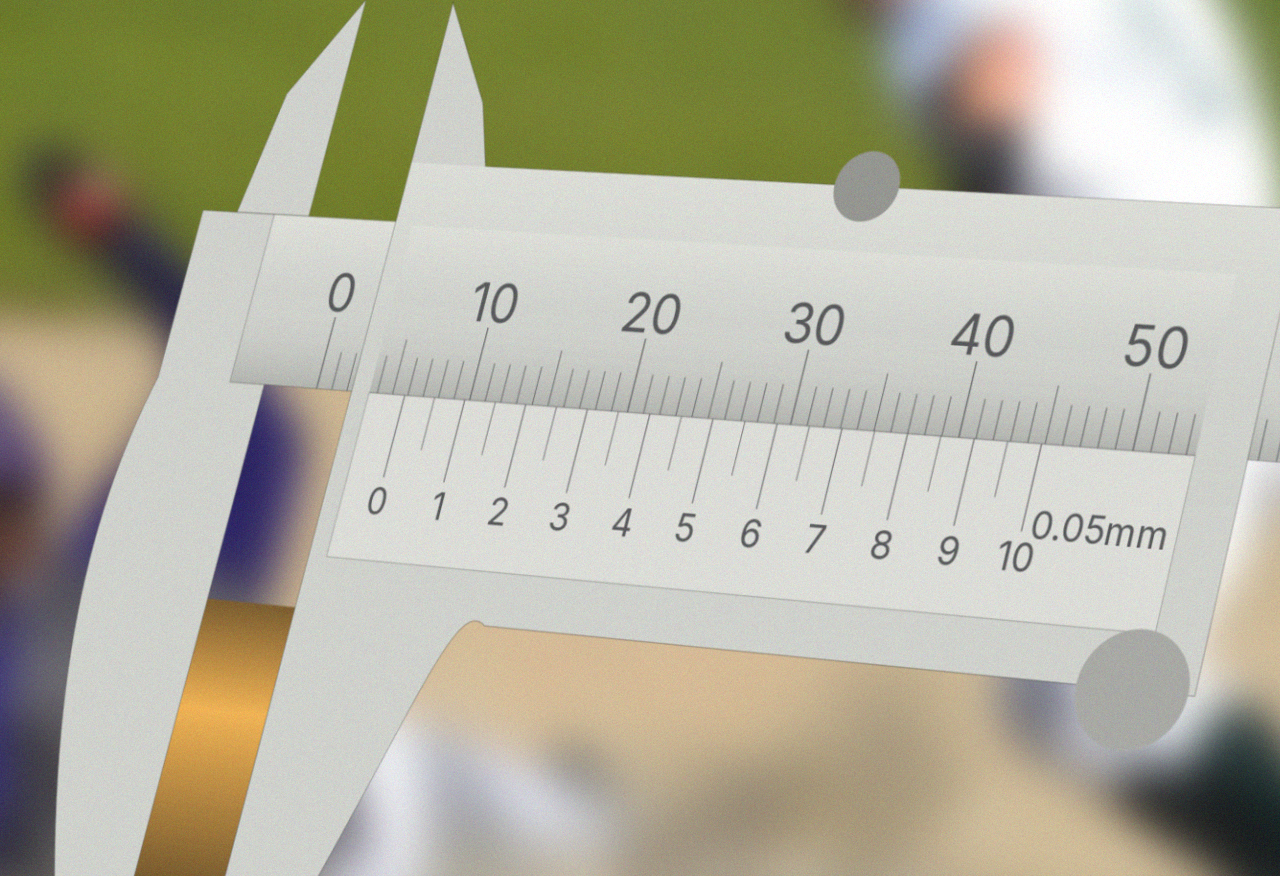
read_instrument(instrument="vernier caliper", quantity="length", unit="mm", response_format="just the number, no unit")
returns 5.8
